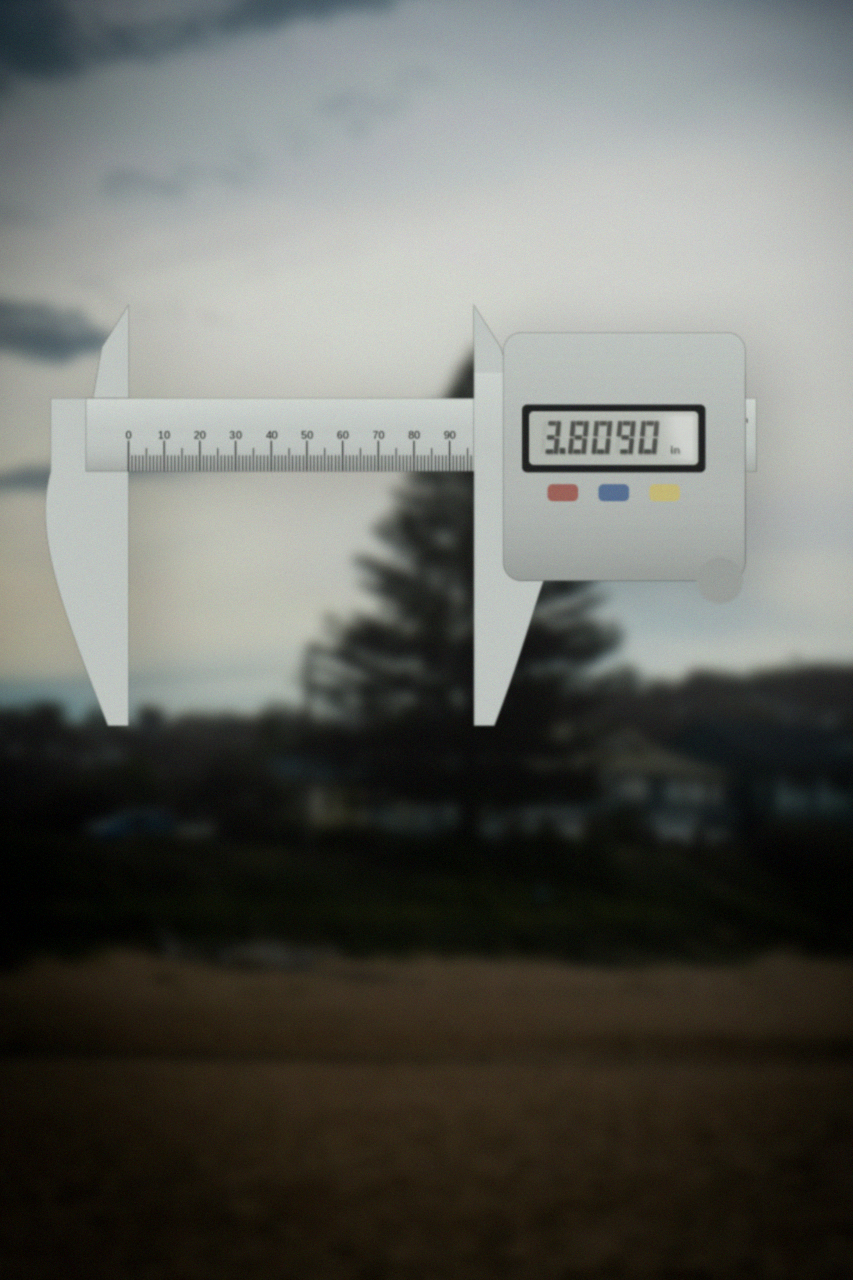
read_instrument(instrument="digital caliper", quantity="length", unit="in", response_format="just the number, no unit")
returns 3.8090
